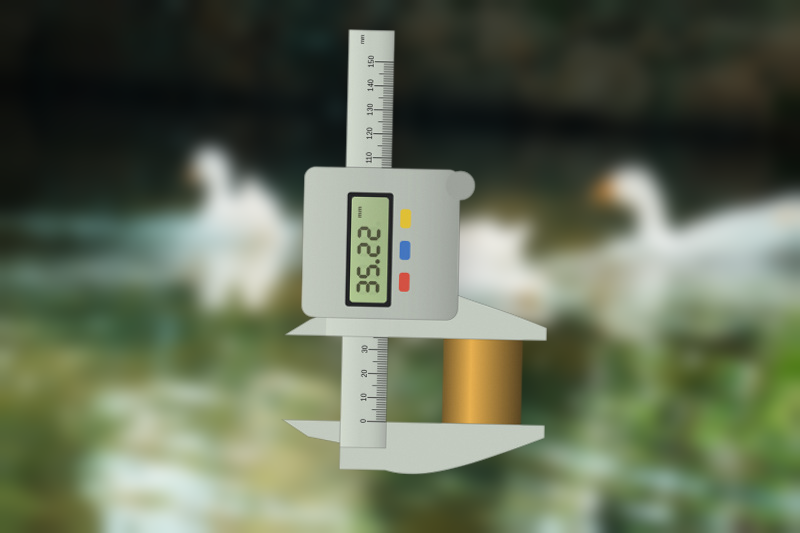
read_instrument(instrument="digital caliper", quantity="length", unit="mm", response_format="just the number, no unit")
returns 35.22
